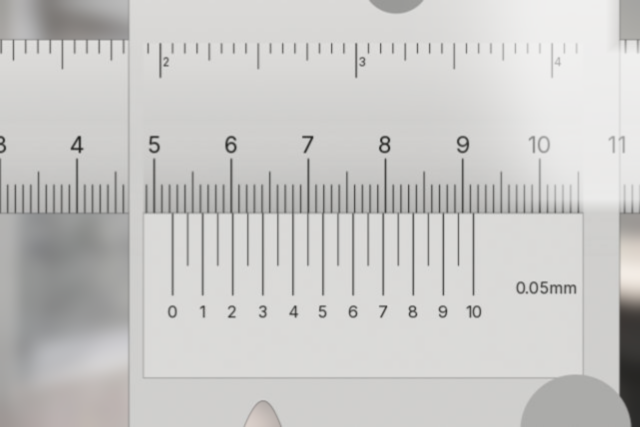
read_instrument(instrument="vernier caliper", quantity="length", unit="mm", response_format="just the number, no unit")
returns 52.4
